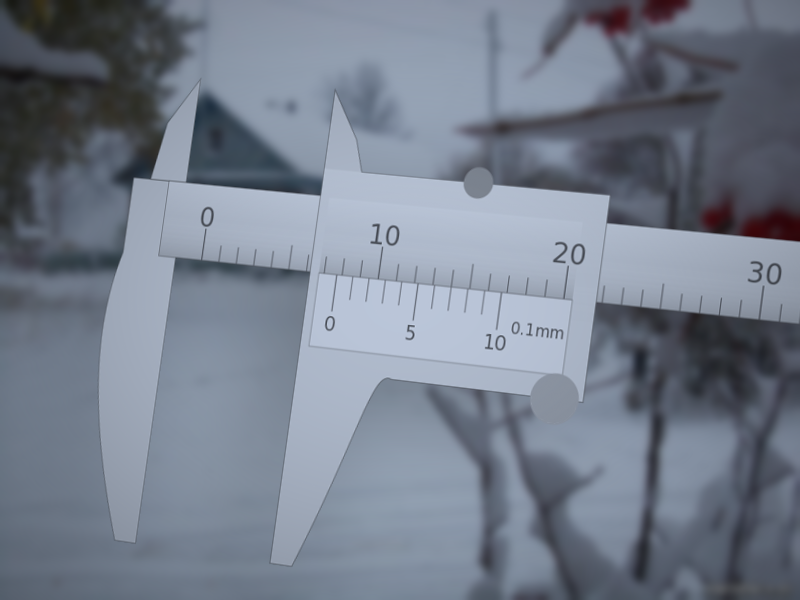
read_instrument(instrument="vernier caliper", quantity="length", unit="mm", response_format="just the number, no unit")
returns 7.7
